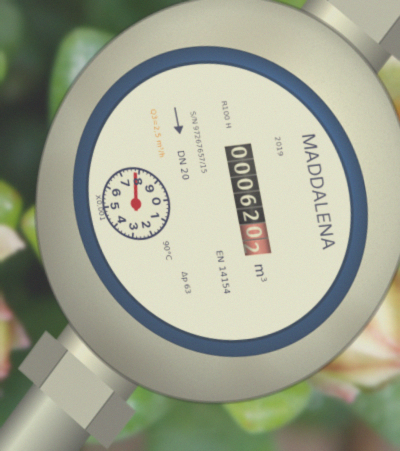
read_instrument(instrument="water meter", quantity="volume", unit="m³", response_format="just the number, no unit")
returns 62.017
